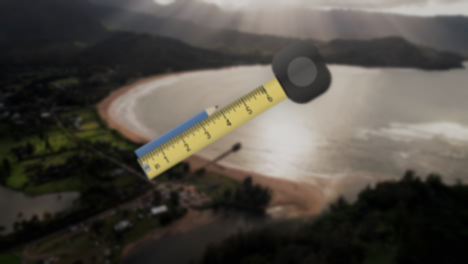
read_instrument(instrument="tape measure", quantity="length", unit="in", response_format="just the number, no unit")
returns 4
